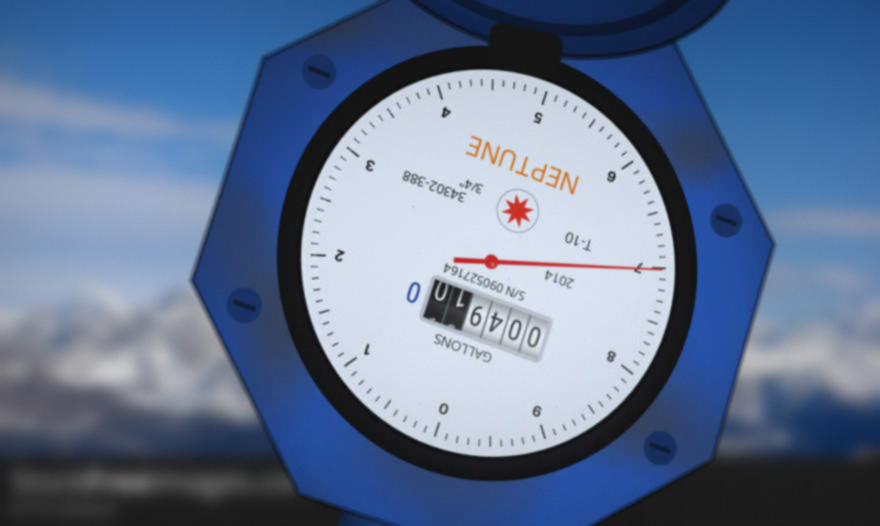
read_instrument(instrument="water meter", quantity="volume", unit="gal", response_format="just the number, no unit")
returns 49097.0
